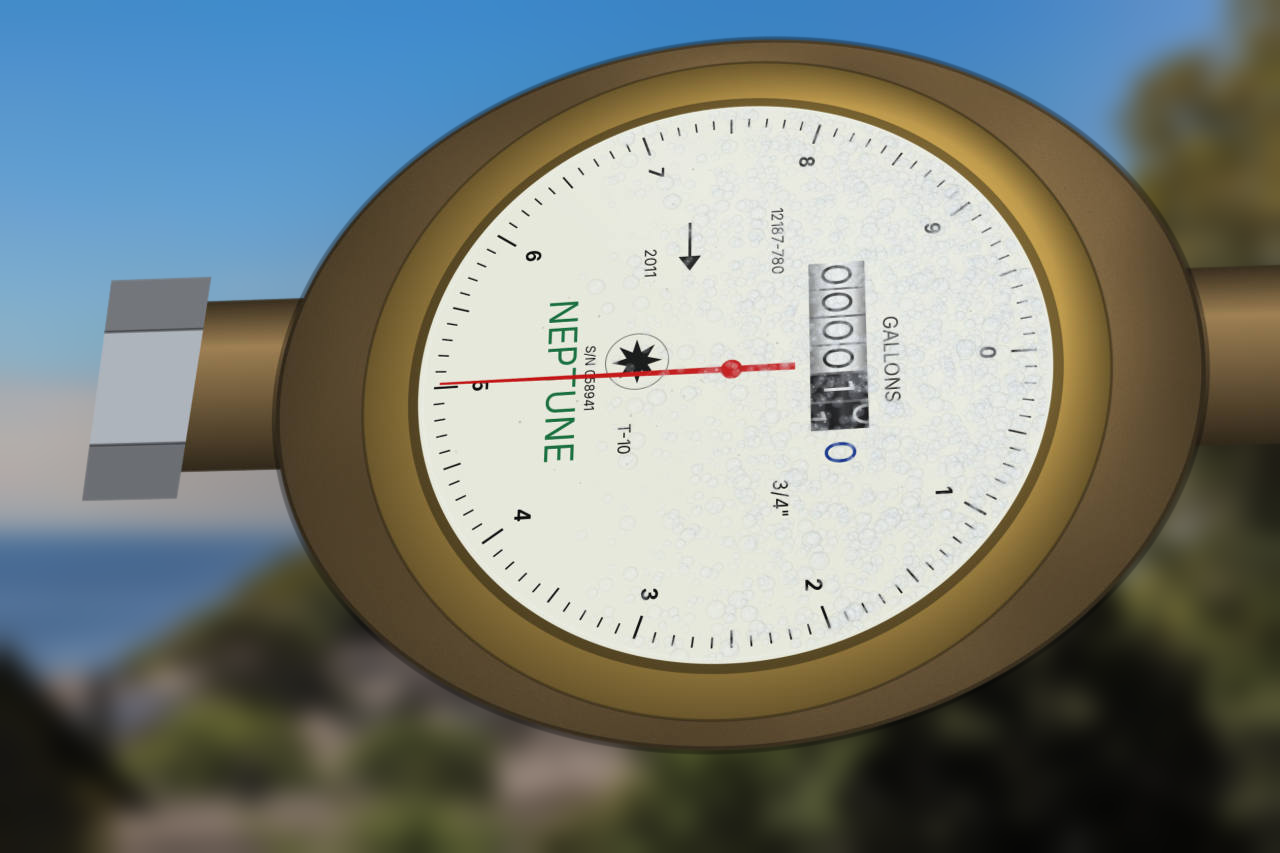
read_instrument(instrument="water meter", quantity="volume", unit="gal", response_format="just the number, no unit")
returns 105.0
